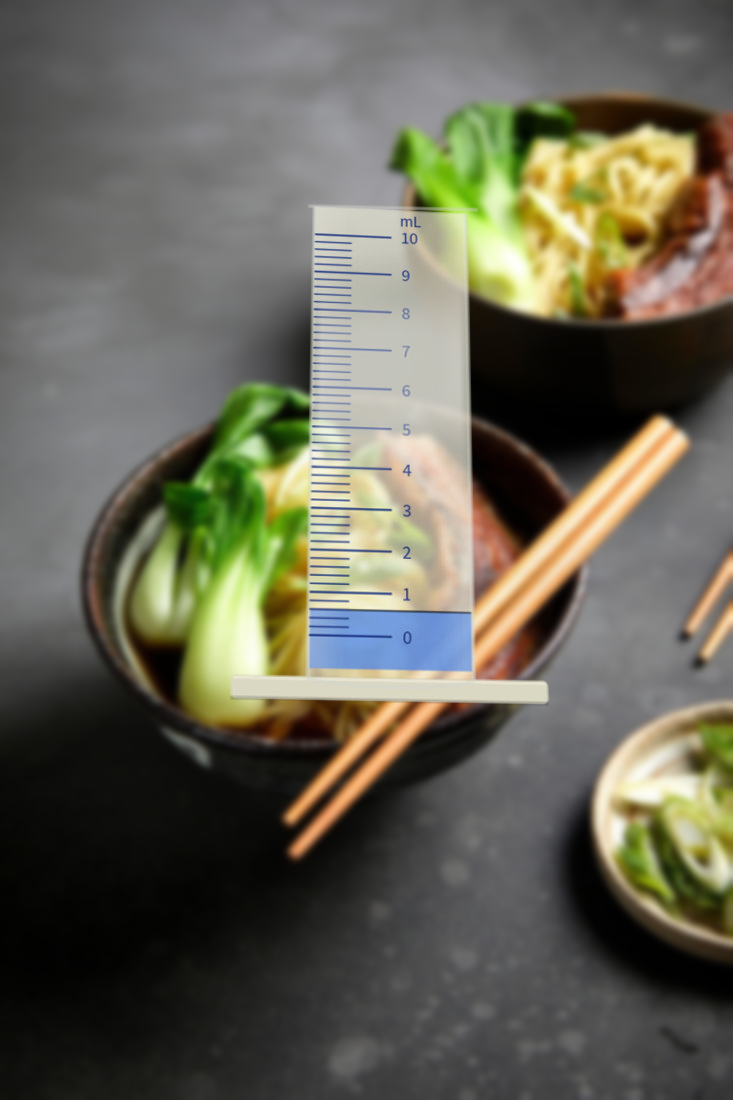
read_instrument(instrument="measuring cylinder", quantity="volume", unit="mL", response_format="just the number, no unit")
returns 0.6
